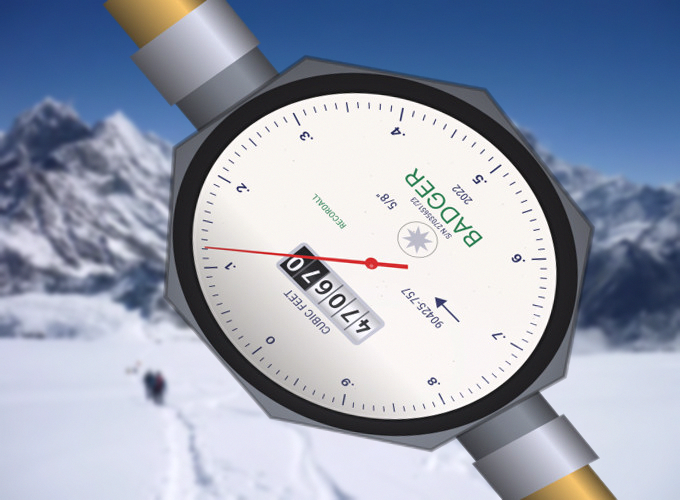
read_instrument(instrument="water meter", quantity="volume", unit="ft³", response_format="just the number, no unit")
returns 470670.12
